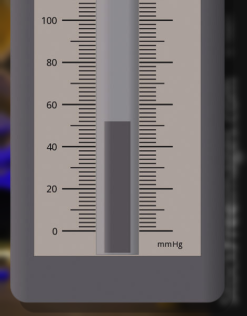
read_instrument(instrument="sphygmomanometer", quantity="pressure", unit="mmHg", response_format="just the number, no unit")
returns 52
